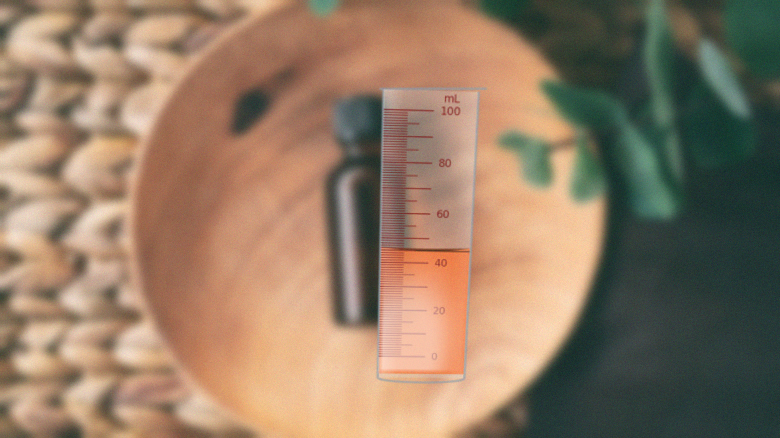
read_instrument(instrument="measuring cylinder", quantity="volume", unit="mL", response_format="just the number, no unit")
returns 45
